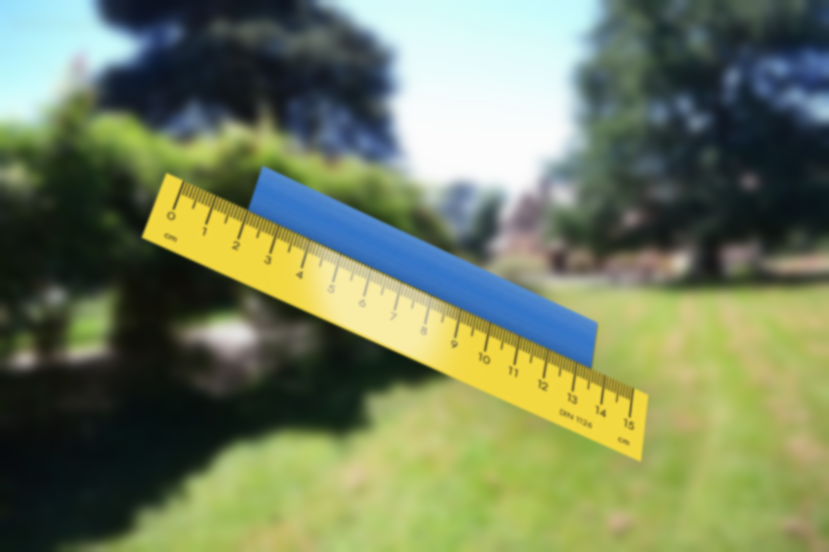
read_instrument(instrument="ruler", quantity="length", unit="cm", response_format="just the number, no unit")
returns 11.5
